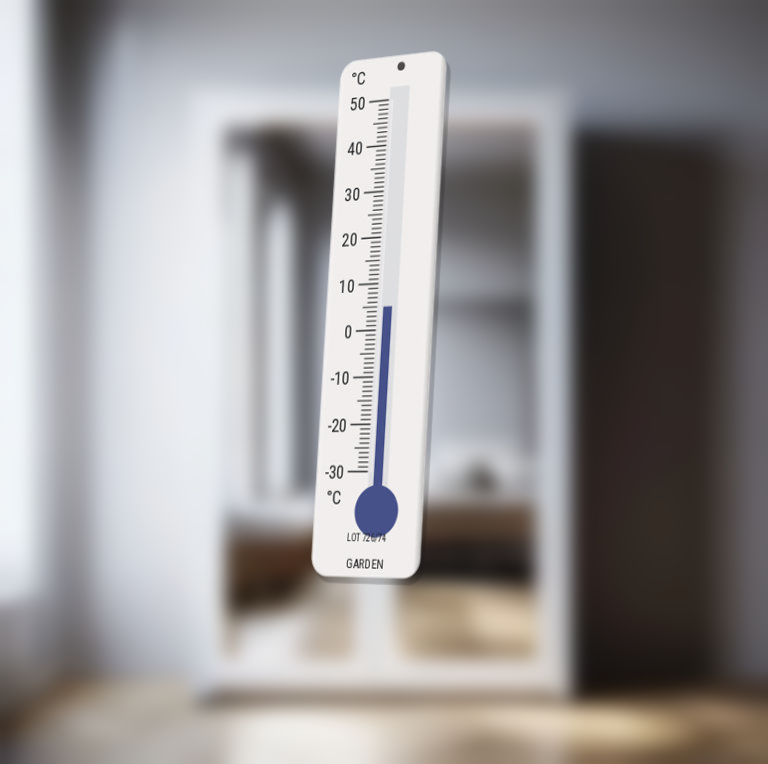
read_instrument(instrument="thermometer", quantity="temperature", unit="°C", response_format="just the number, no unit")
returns 5
